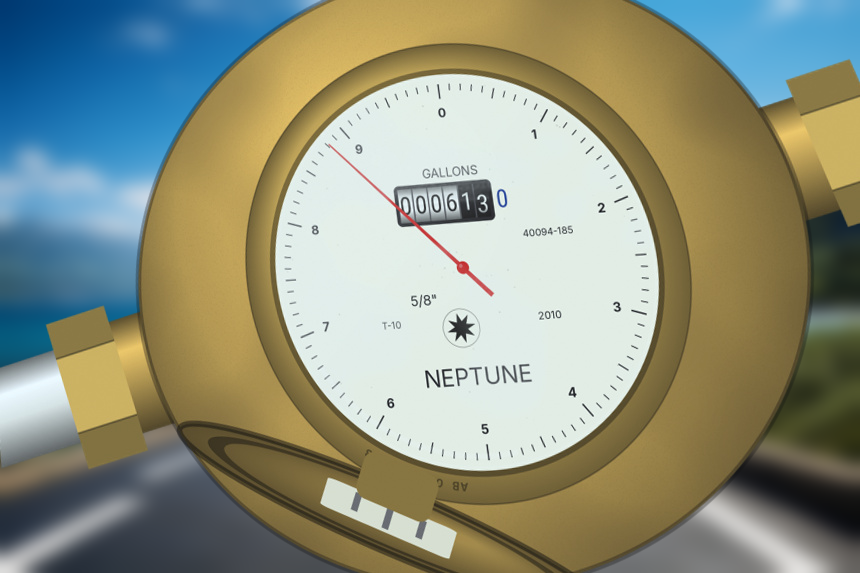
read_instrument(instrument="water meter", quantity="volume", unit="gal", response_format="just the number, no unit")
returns 6128.8
